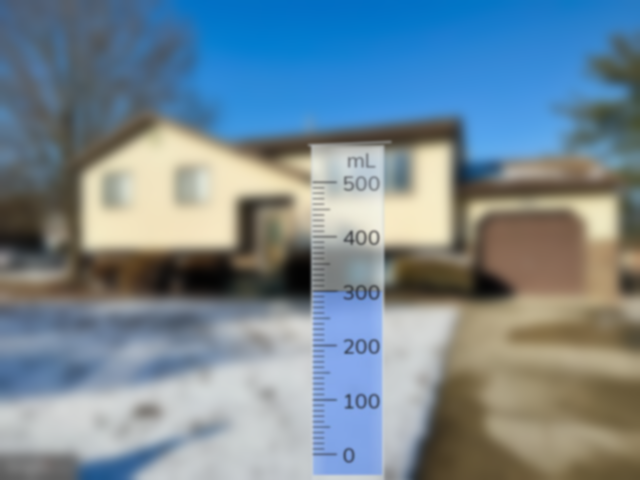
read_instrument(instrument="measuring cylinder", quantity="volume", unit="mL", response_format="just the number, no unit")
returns 300
